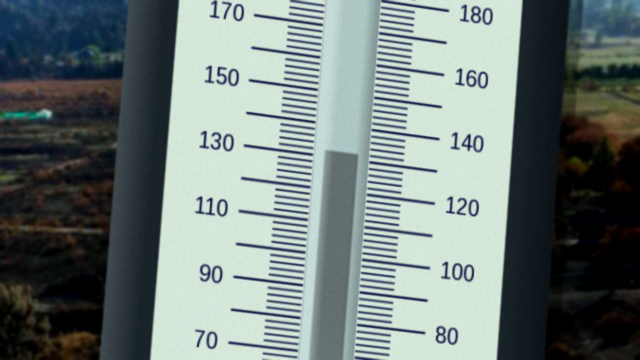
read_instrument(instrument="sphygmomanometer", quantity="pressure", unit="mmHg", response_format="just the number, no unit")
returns 132
